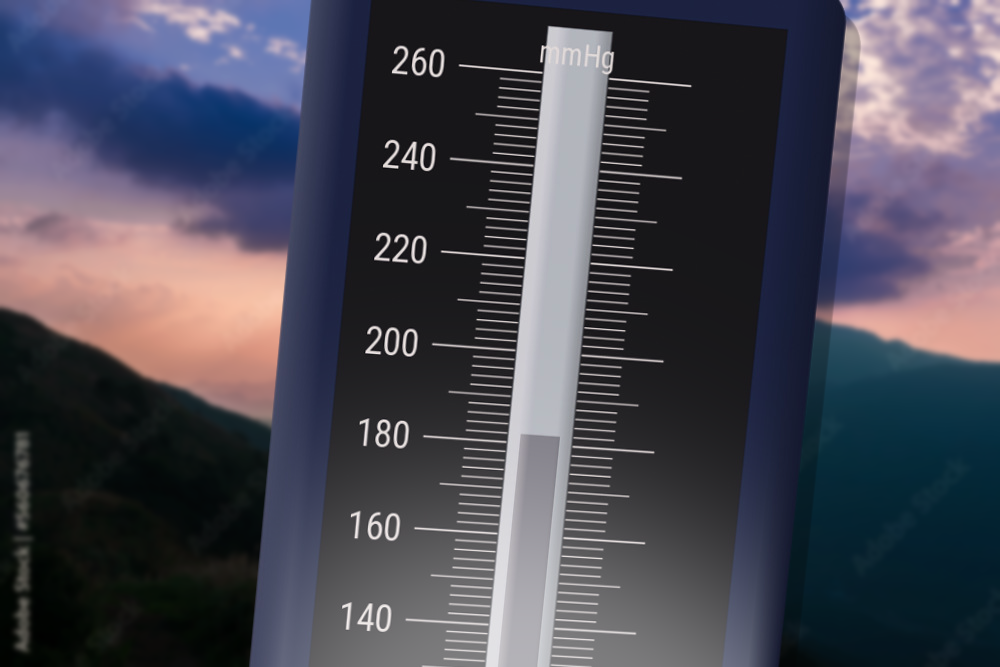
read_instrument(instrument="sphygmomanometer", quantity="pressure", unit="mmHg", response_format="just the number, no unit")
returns 182
